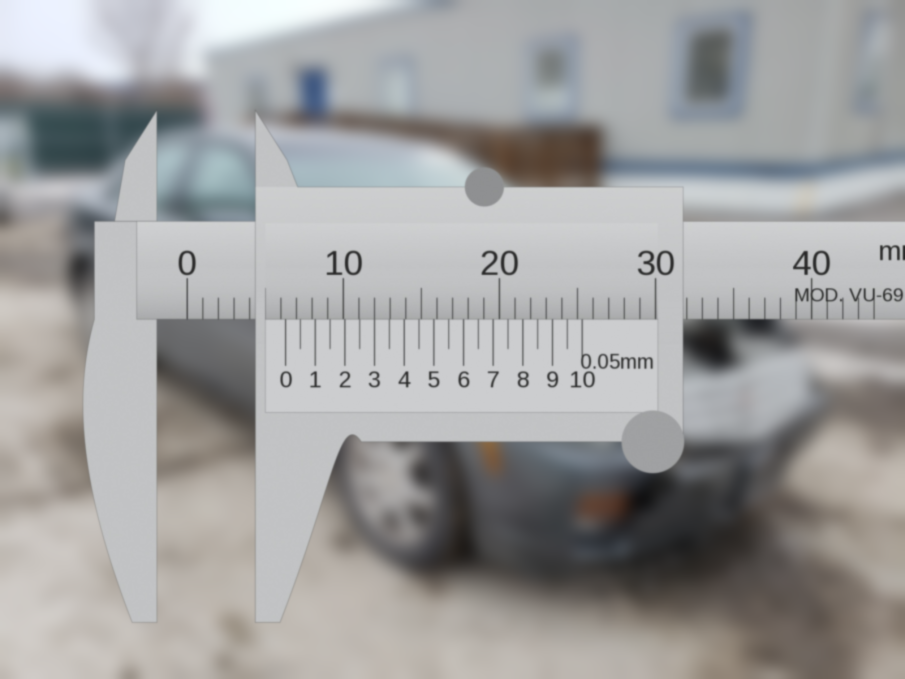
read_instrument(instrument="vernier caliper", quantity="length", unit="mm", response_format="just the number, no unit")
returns 6.3
